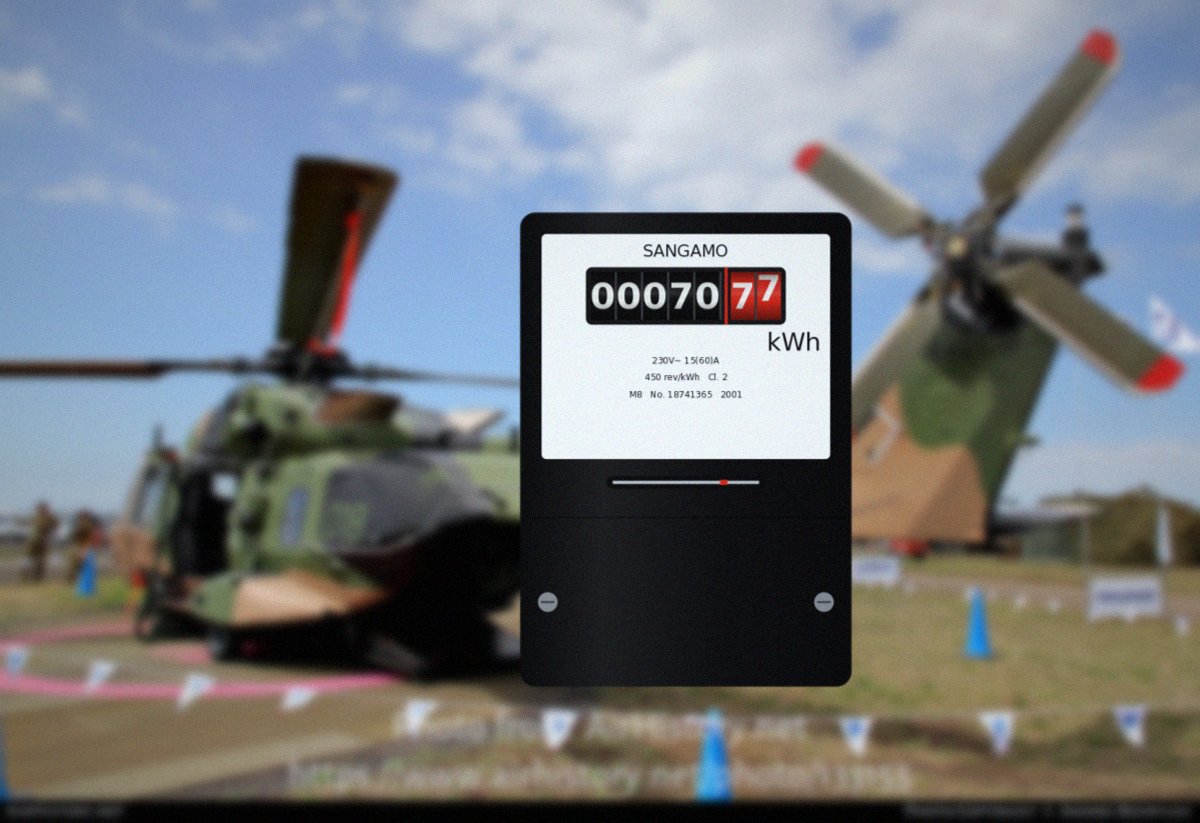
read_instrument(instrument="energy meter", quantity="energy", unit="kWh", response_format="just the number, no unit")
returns 70.77
